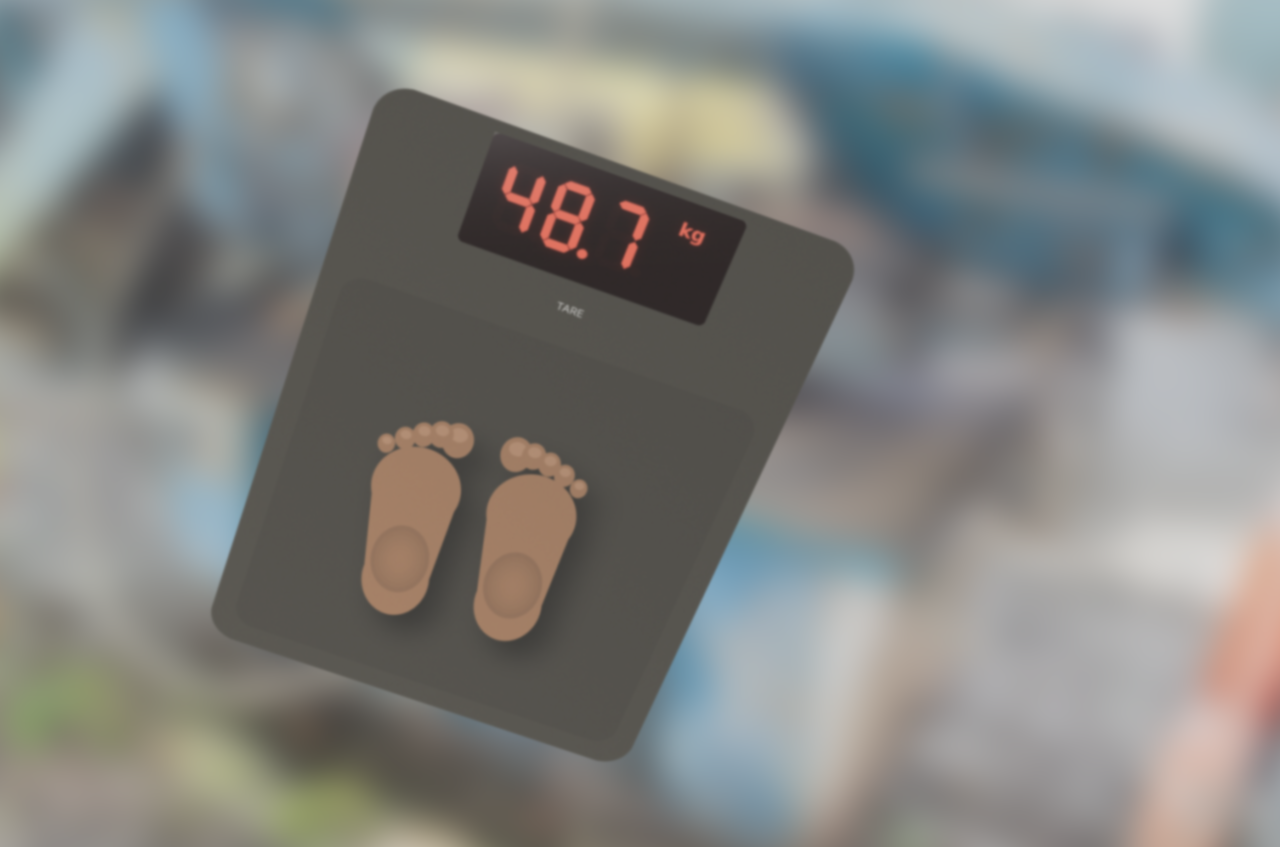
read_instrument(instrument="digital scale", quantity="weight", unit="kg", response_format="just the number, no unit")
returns 48.7
